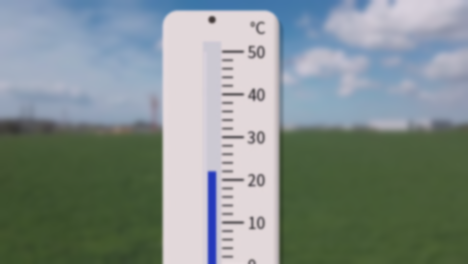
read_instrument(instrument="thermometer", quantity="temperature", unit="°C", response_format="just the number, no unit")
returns 22
